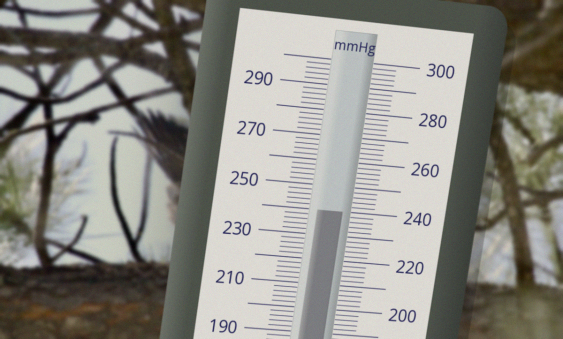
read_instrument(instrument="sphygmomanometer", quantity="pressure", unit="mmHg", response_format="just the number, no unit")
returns 240
